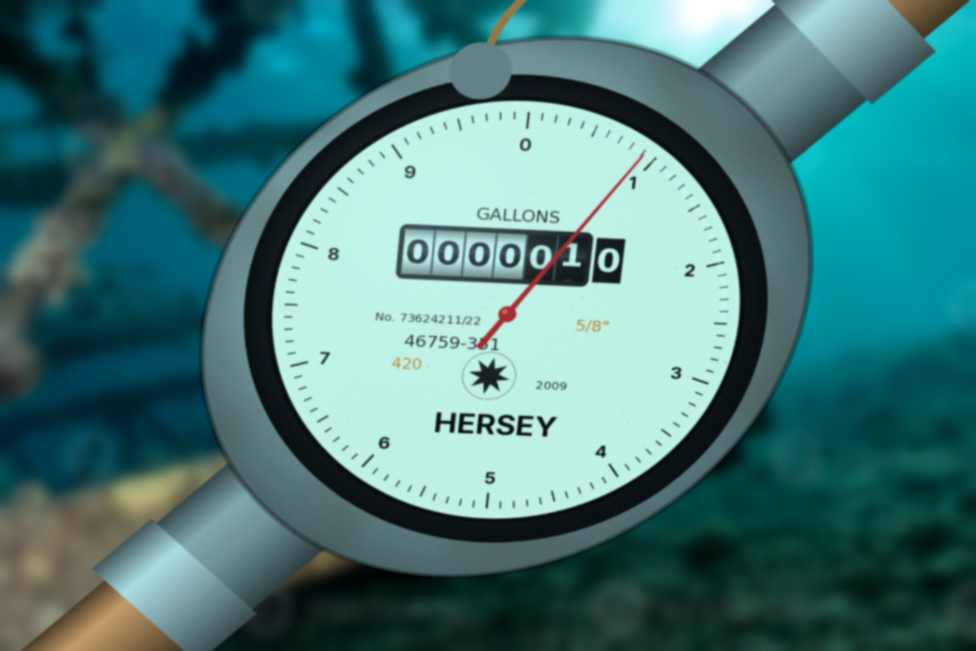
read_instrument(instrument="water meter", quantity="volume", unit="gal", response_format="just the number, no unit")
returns 10.9
